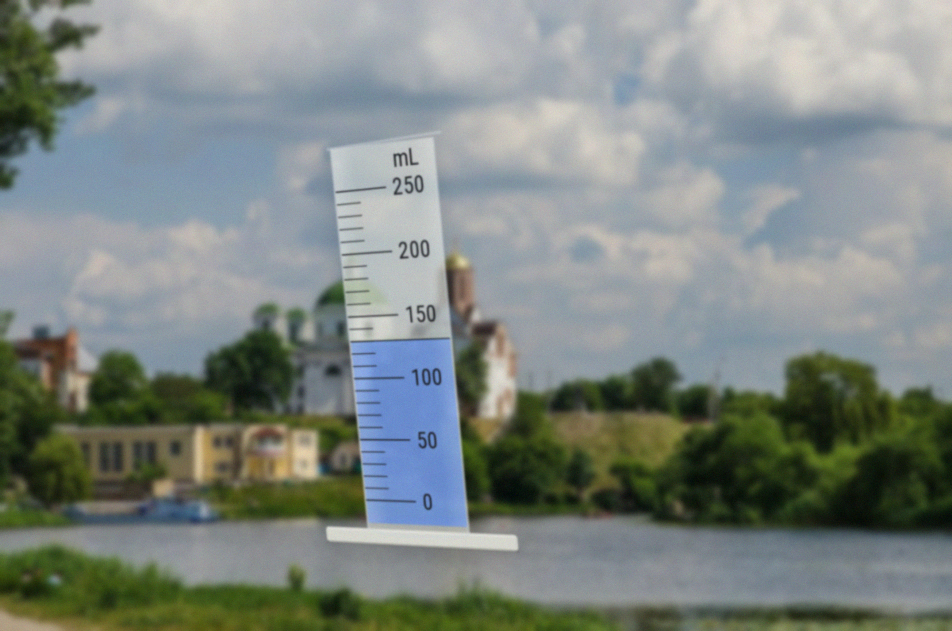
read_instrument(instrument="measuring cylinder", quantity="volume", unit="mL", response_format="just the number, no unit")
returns 130
